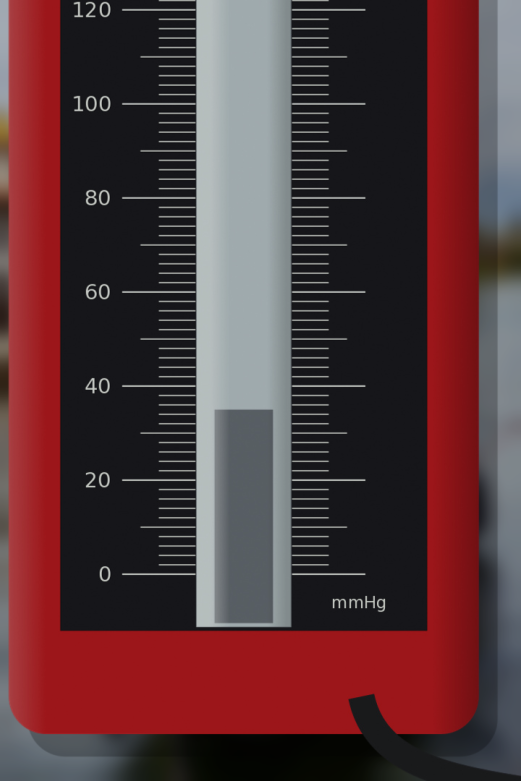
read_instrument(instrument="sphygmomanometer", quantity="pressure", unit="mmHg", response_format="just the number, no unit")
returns 35
